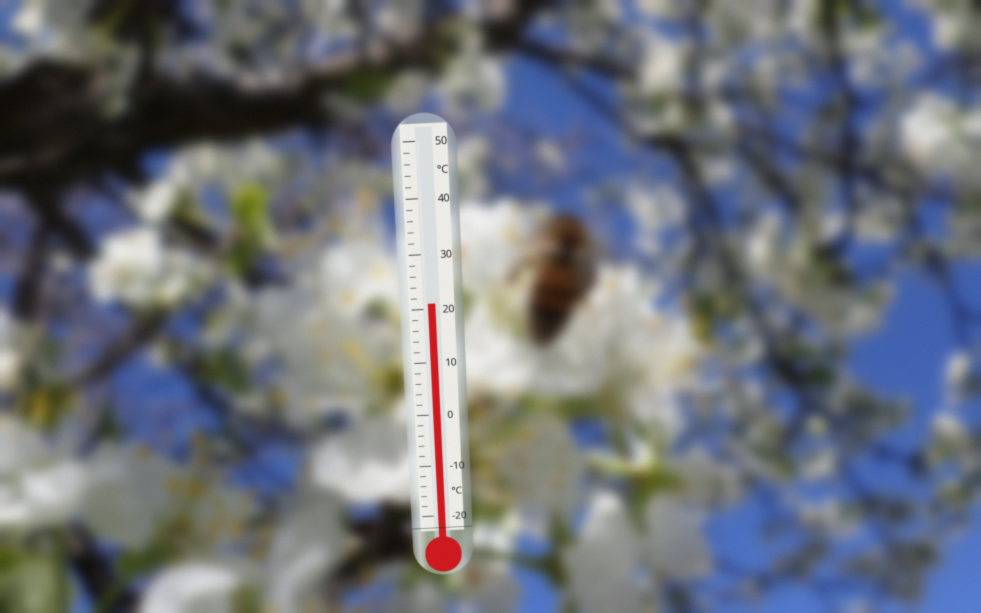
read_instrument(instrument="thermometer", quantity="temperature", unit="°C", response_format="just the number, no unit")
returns 21
